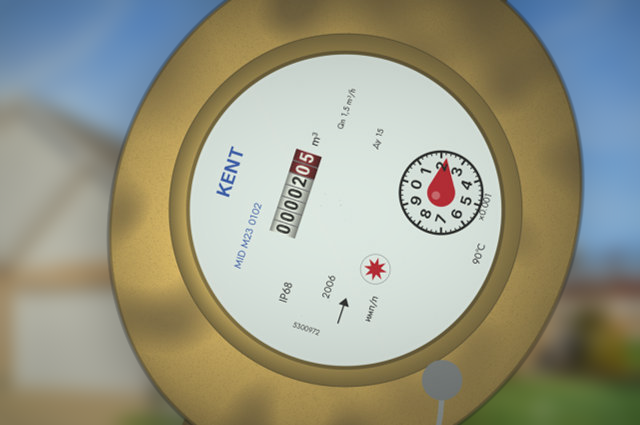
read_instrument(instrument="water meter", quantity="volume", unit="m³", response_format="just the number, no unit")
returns 2.052
